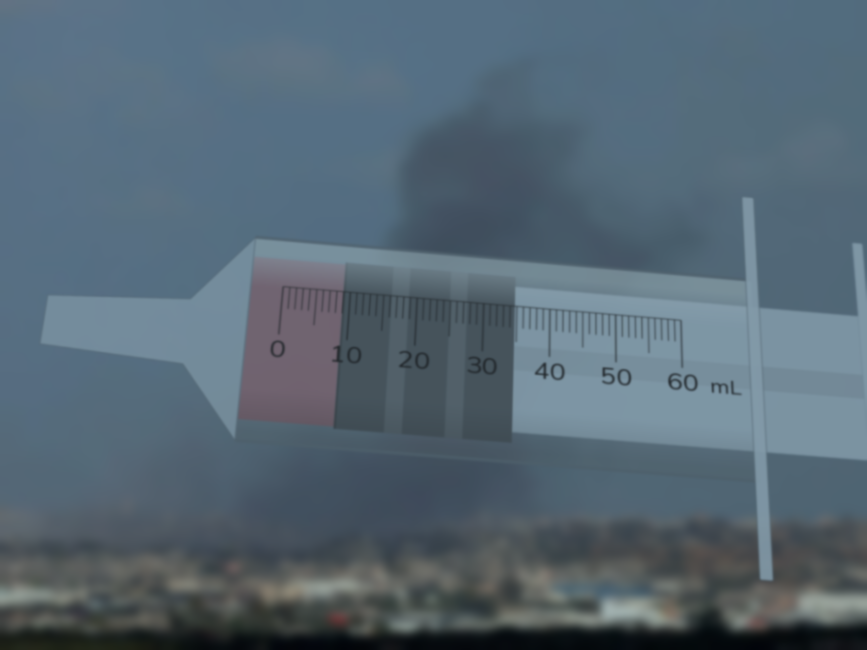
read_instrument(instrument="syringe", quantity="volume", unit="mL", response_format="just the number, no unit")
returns 9
